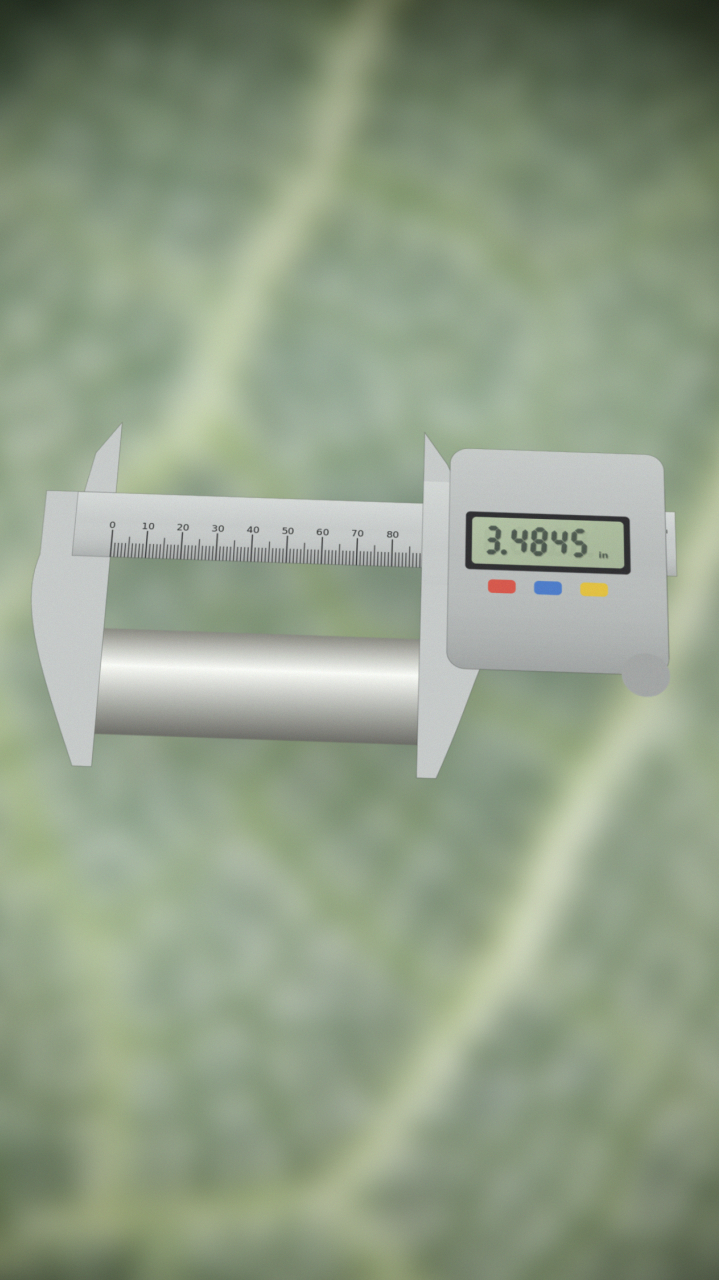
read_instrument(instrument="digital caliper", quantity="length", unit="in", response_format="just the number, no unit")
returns 3.4845
